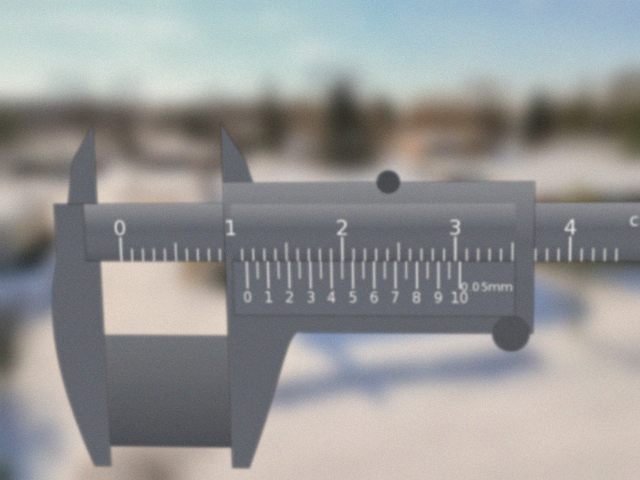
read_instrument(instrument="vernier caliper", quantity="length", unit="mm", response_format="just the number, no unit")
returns 11.4
